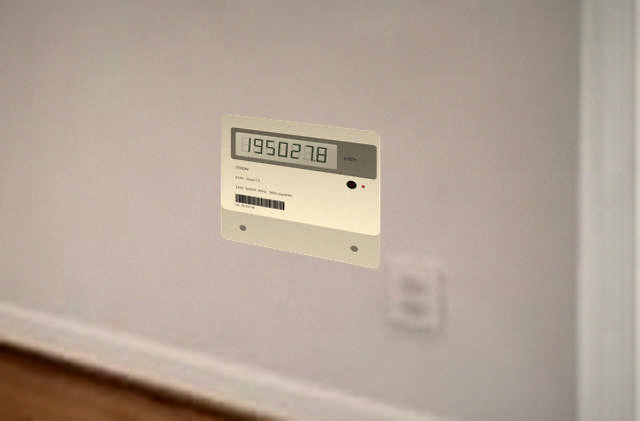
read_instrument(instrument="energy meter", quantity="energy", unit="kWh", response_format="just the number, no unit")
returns 195027.8
